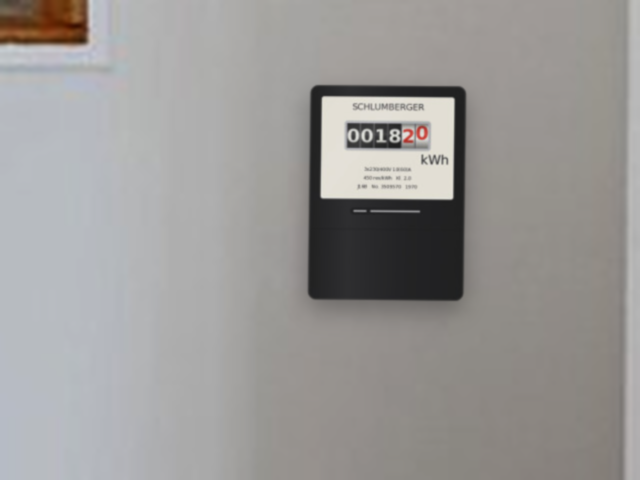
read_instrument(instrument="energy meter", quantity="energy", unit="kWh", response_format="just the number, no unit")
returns 18.20
